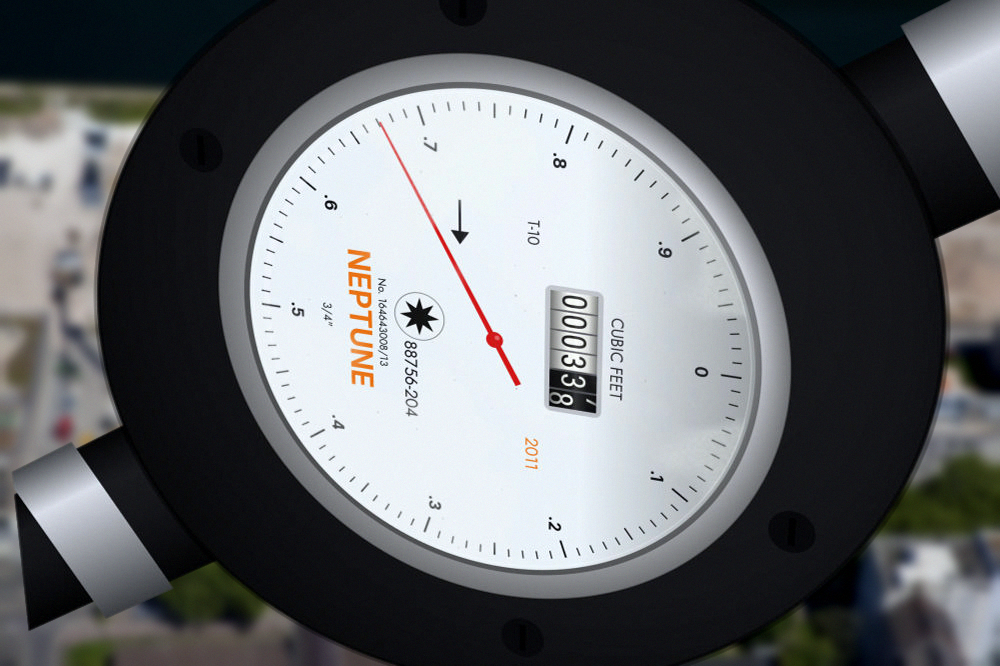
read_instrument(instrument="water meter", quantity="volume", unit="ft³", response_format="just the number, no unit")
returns 337.67
